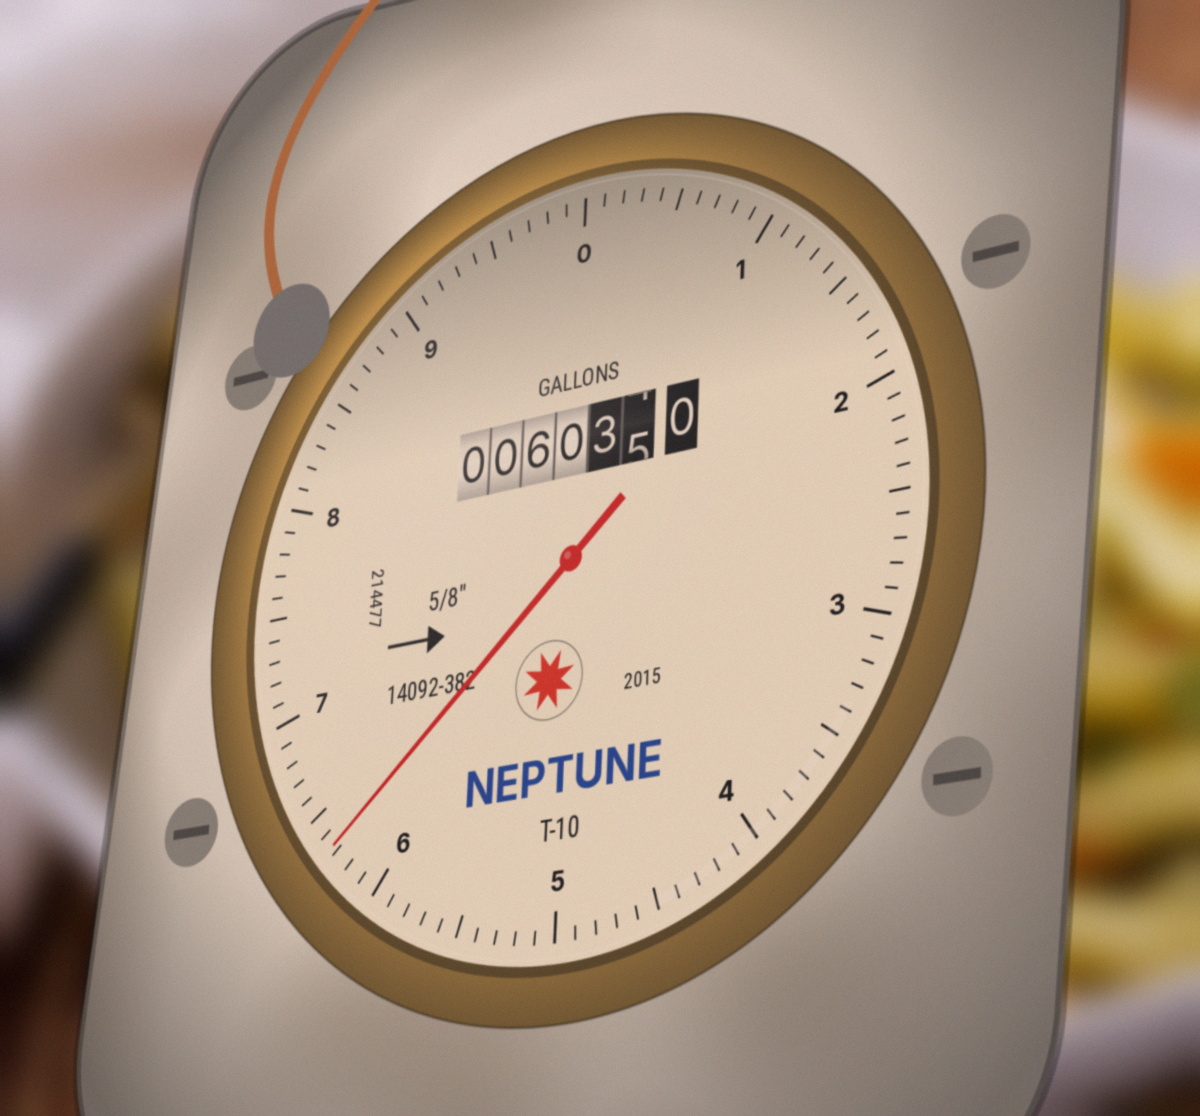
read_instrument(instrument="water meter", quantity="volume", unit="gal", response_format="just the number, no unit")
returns 60346.3
